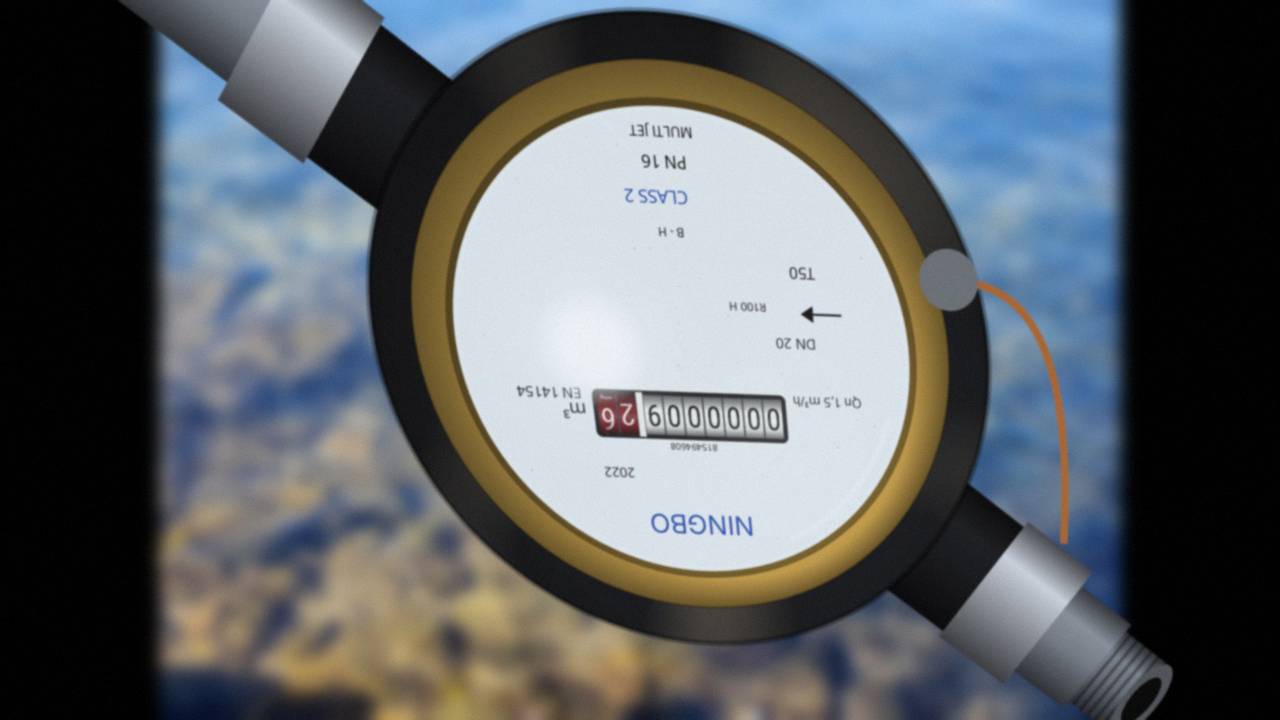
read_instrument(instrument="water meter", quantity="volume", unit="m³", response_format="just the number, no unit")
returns 9.26
